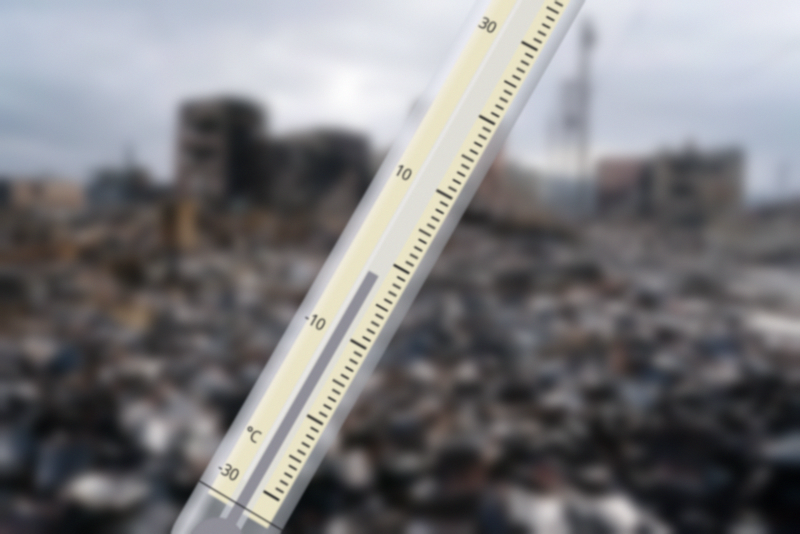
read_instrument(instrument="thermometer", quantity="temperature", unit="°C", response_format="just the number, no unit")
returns -2
